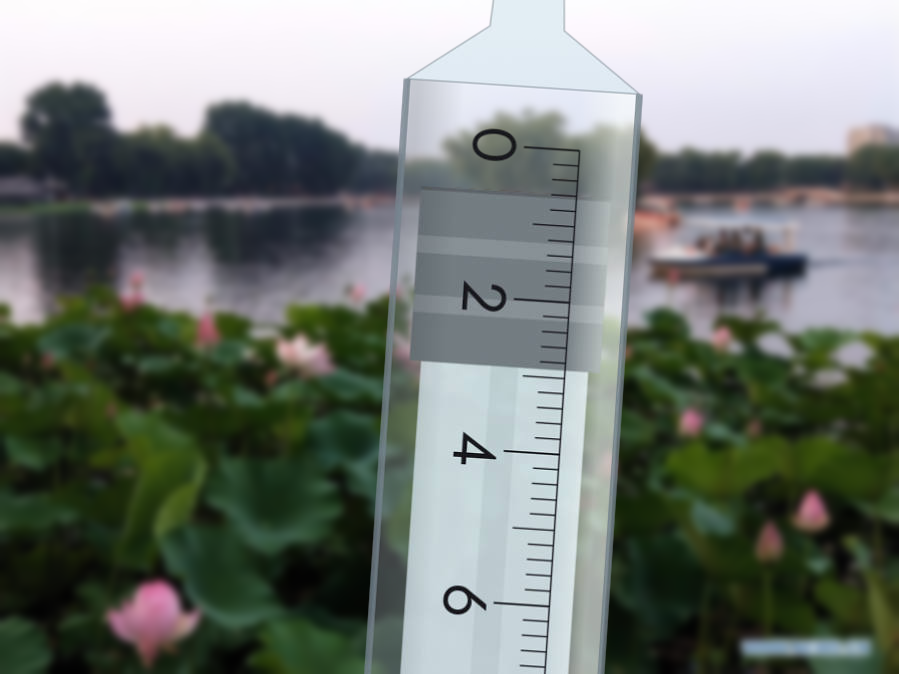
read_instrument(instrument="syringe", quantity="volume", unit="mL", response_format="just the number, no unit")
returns 0.6
